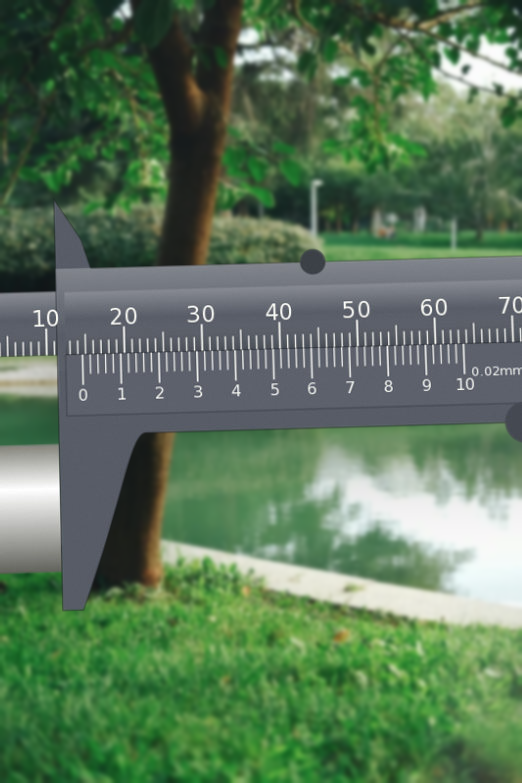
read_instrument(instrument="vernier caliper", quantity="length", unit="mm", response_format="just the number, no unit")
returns 14.6
